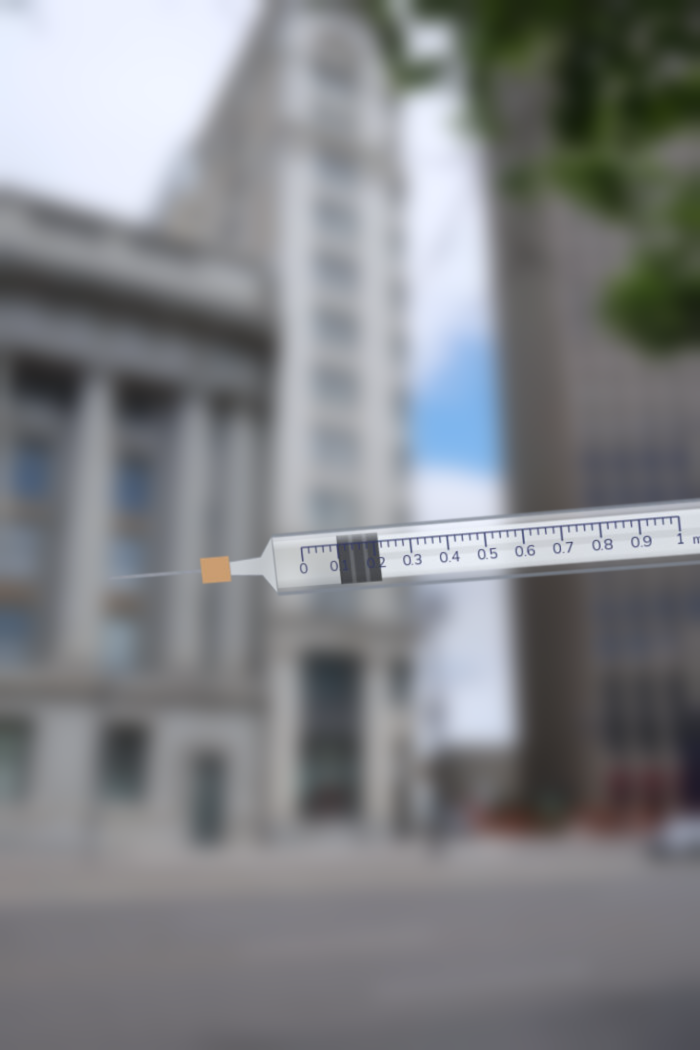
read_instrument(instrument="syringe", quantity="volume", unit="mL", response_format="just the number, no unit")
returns 0.1
